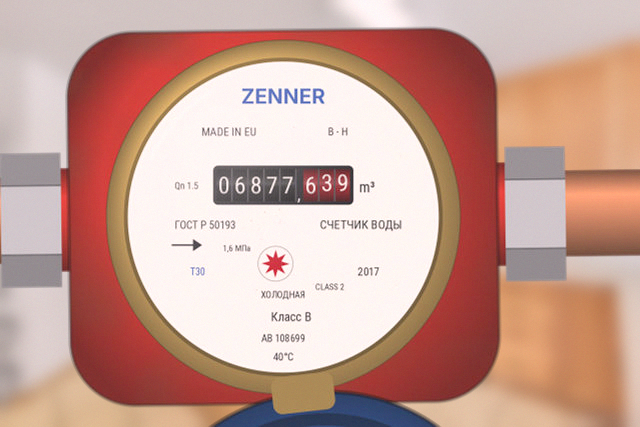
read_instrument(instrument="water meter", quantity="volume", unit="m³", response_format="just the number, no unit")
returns 6877.639
